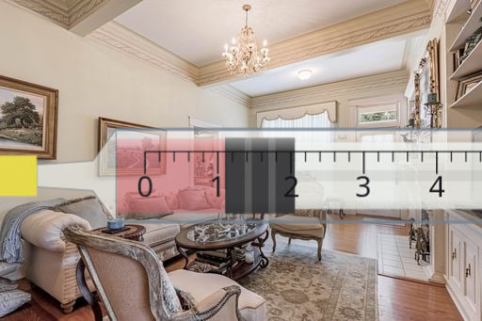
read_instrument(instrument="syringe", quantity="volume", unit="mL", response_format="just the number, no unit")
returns 1.1
